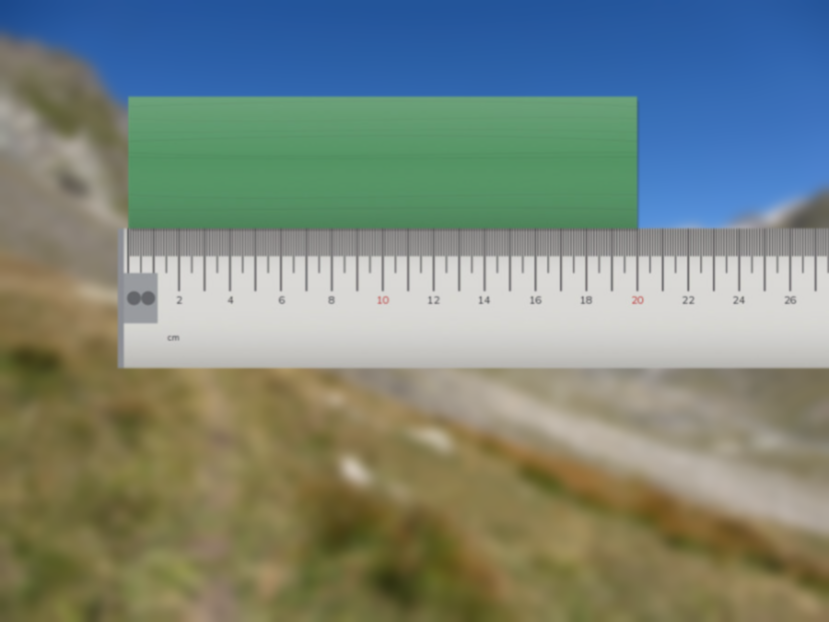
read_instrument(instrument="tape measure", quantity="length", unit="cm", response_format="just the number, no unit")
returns 20
